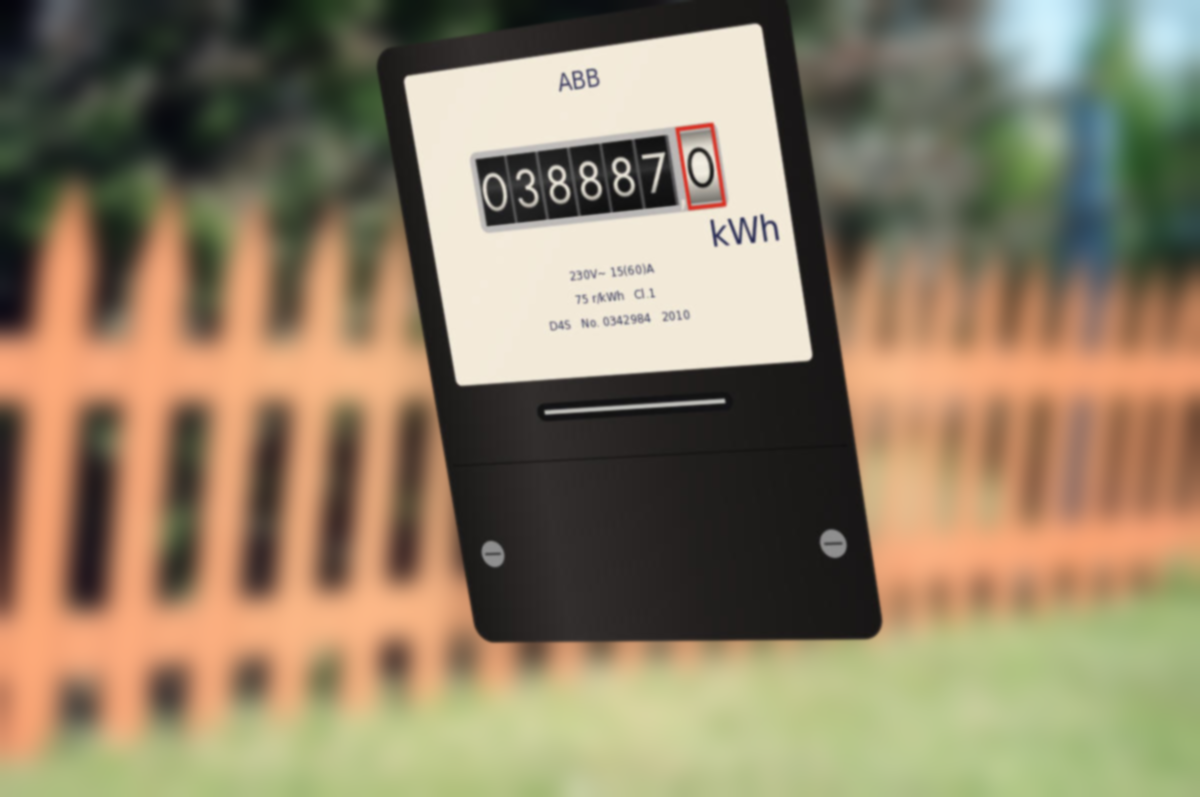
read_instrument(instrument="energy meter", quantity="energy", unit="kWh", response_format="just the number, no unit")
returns 38887.0
